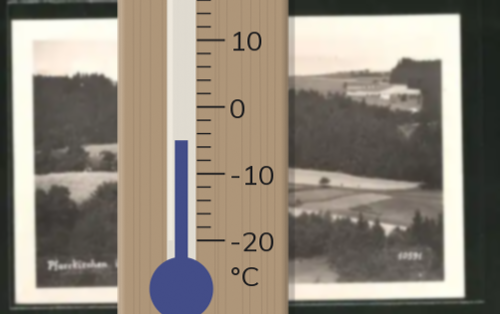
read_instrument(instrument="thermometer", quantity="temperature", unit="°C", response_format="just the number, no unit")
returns -5
